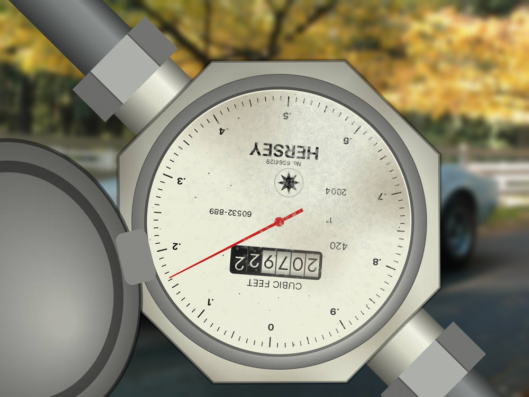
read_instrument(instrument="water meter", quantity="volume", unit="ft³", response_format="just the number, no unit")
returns 207922.16
